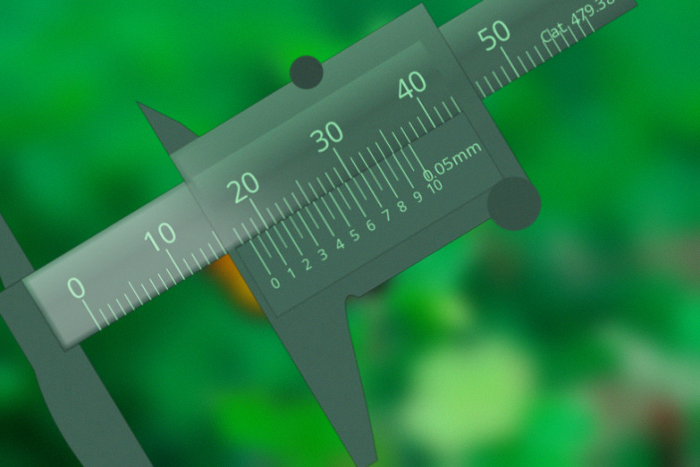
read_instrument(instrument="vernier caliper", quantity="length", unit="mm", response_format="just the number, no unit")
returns 17.8
